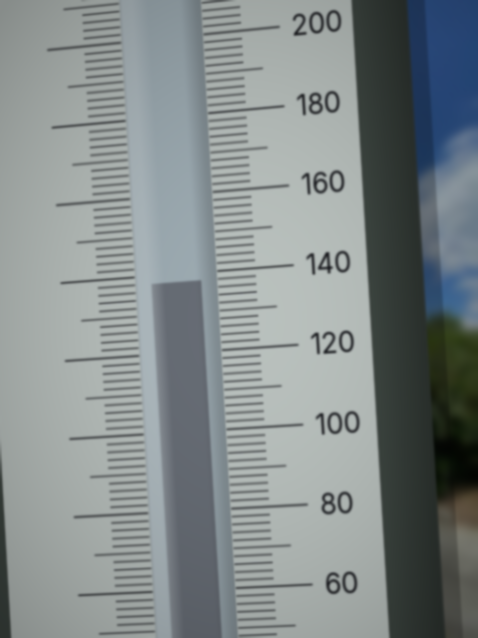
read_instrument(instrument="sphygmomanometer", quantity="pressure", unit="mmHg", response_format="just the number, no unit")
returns 138
